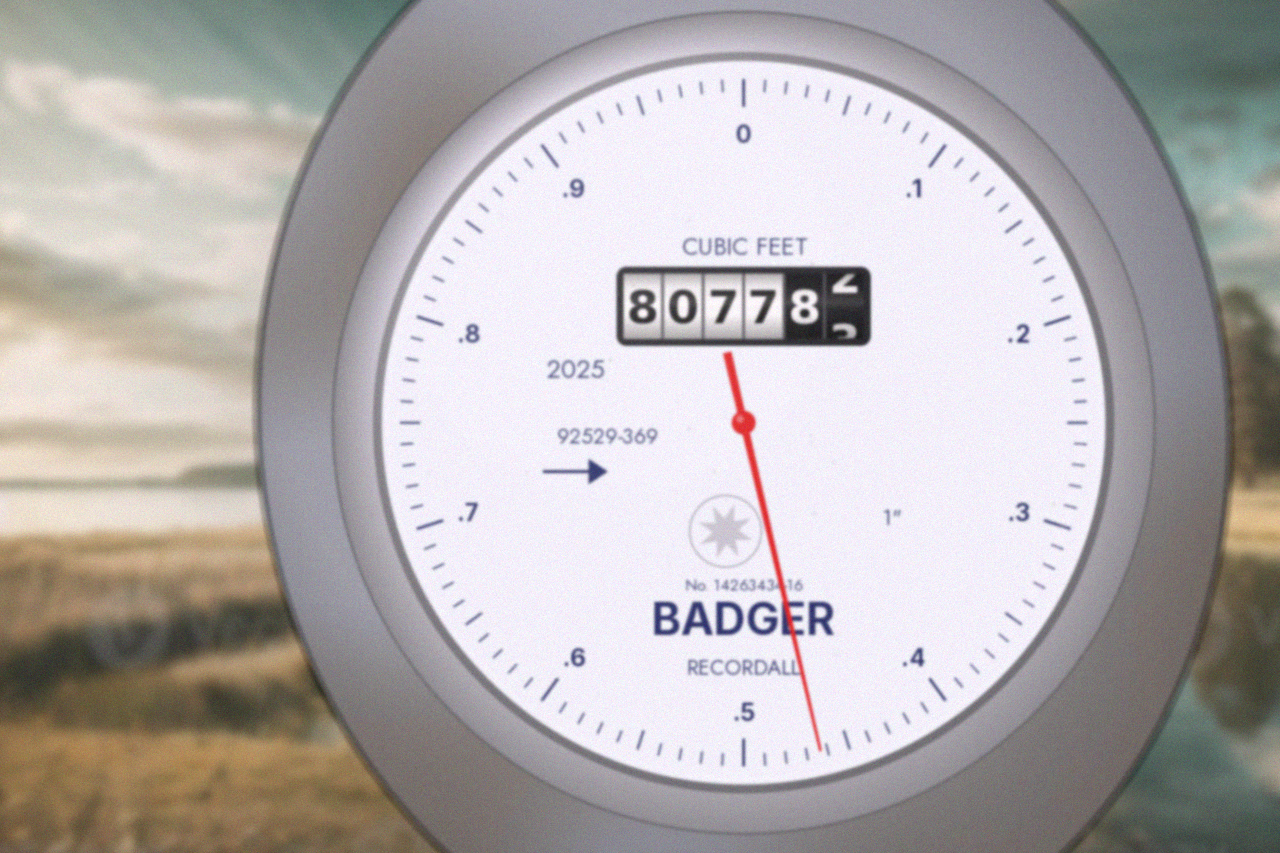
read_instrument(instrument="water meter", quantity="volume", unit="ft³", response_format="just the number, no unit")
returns 807782.46
